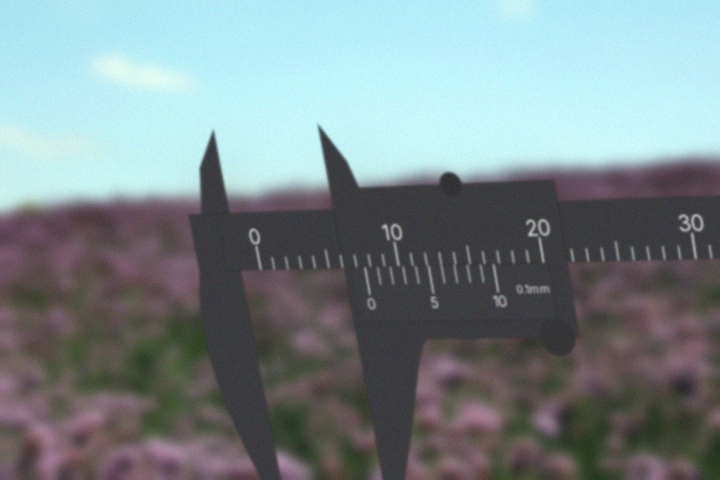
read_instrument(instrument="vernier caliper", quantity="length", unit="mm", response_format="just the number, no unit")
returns 7.6
